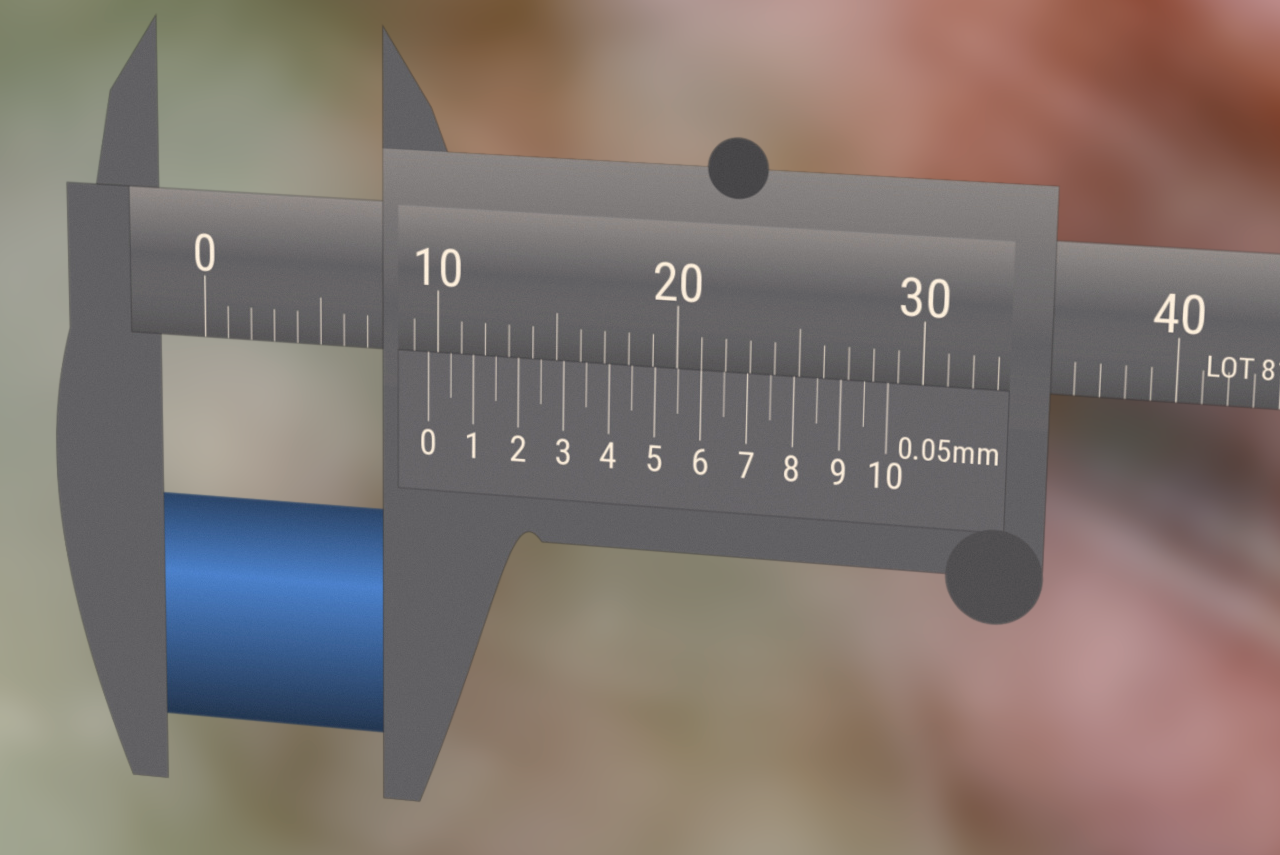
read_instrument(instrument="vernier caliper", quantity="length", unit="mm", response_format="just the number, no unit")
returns 9.6
